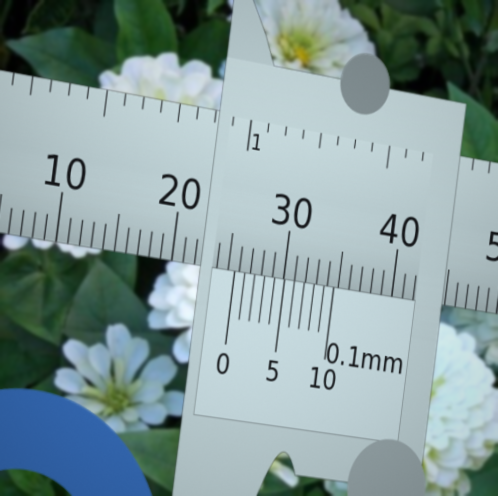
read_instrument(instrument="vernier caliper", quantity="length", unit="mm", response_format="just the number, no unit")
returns 25.6
